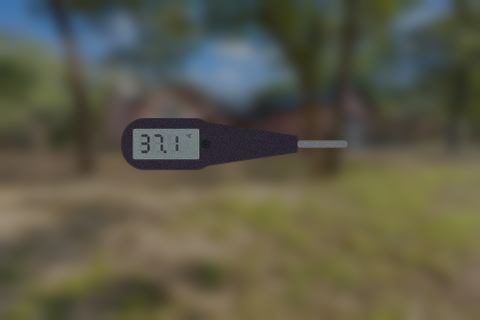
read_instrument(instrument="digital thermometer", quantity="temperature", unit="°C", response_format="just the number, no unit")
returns 37.1
